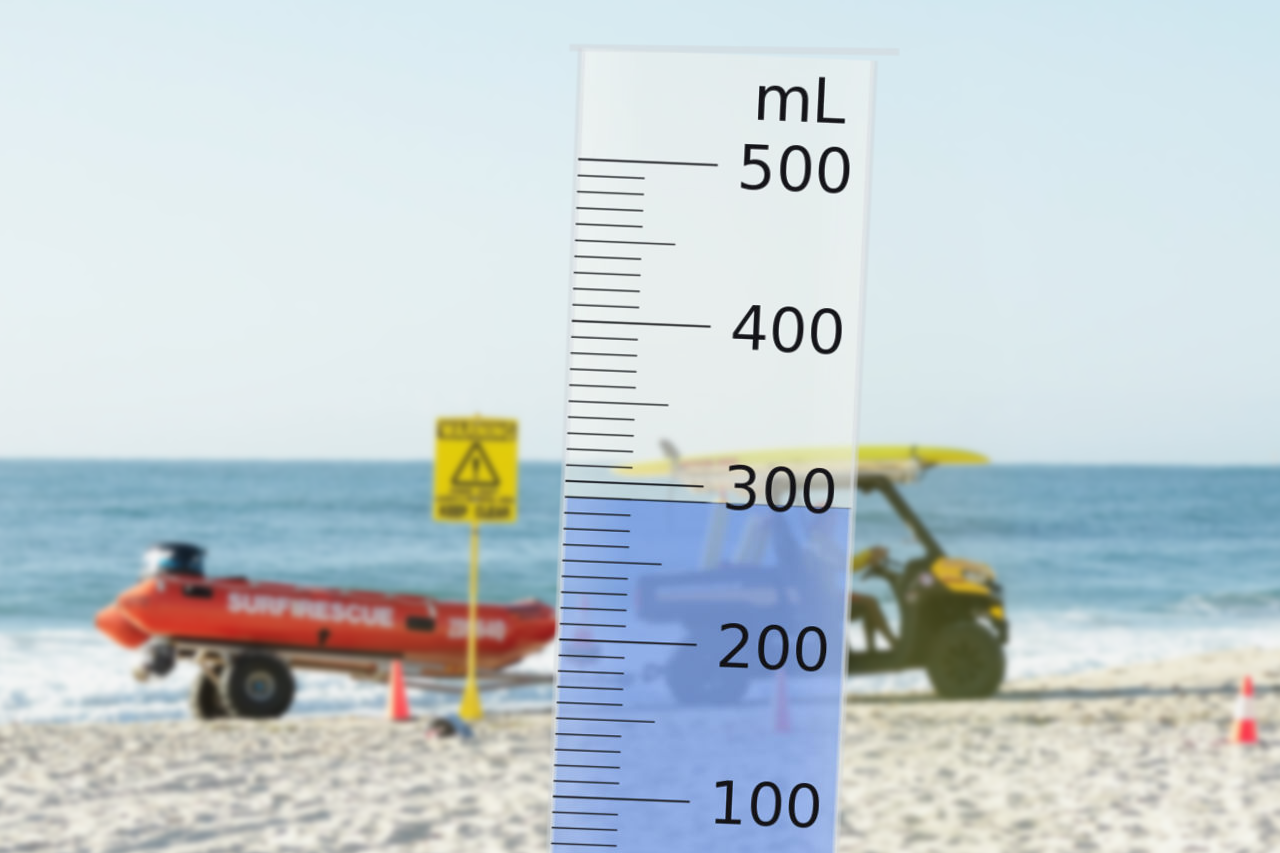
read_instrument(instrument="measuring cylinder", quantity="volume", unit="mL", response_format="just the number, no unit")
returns 290
